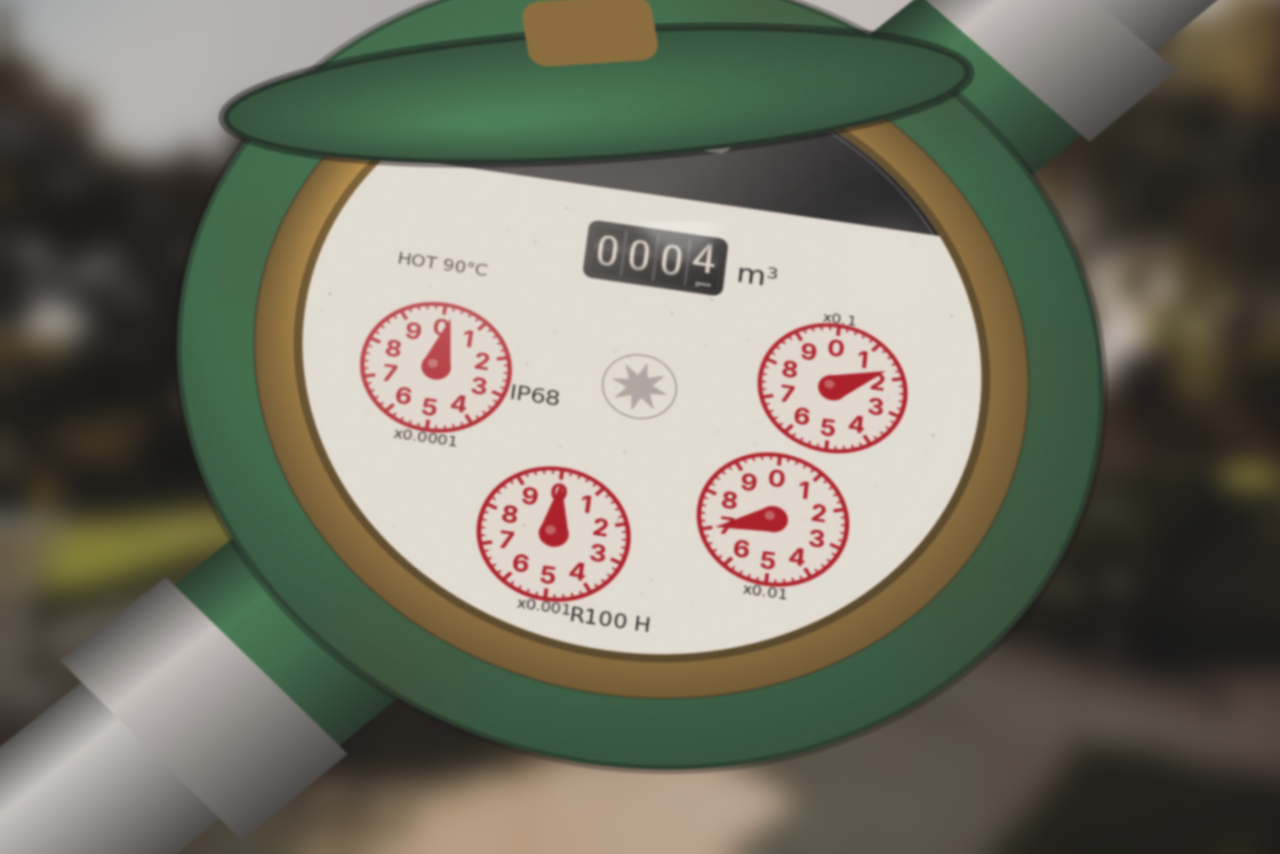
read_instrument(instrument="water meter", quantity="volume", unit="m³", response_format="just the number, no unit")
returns 4.1700
